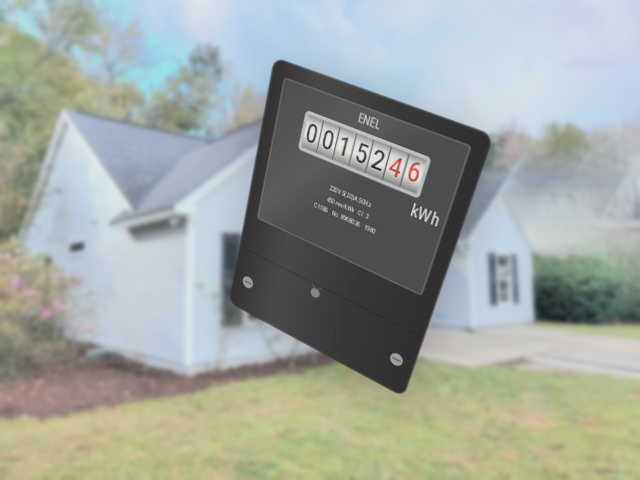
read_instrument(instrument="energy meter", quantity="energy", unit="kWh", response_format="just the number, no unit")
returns 152.46
